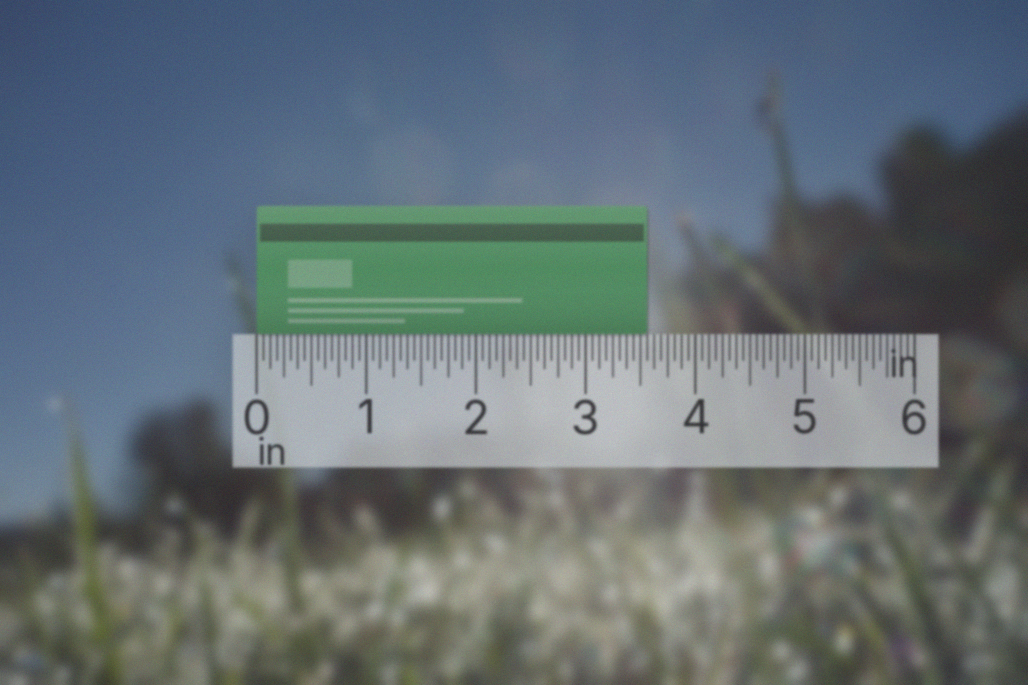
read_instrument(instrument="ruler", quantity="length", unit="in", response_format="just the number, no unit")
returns 3.5625
